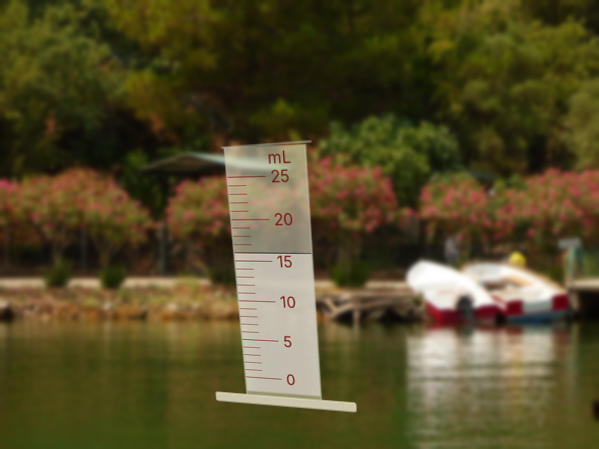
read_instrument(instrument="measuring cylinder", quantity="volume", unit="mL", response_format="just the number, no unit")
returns 16
